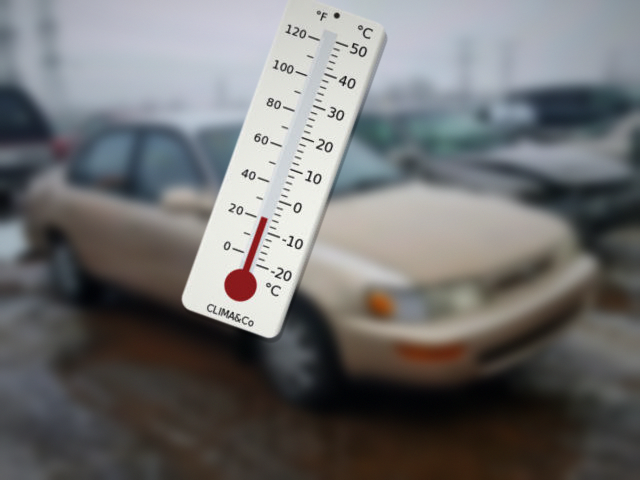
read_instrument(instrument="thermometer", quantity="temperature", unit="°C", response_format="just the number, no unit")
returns -6
